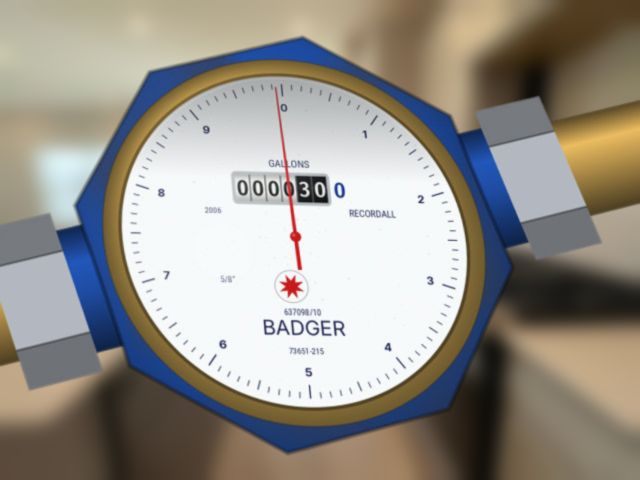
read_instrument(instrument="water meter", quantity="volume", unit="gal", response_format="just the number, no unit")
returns 299.9
